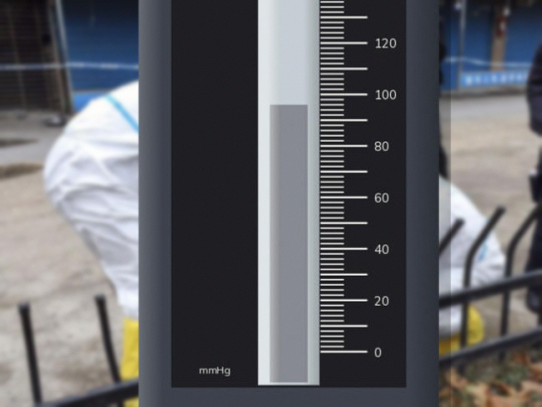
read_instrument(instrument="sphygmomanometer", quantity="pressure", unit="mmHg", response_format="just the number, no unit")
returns 96
